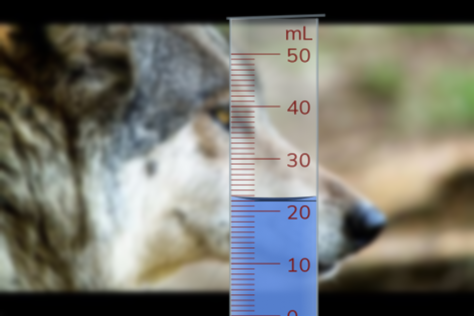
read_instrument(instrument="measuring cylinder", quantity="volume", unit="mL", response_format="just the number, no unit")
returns 22
